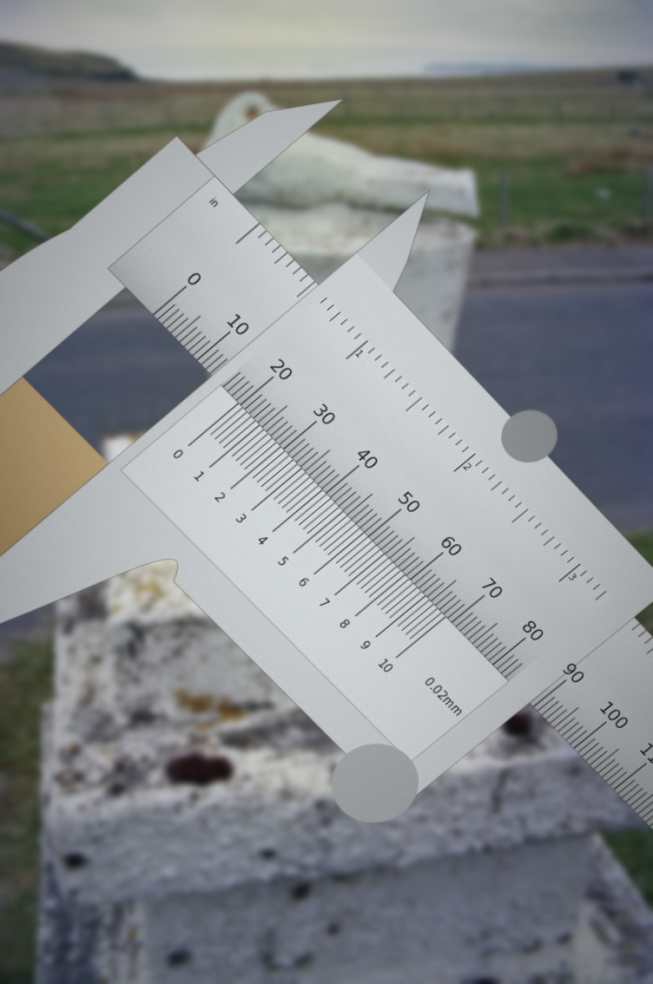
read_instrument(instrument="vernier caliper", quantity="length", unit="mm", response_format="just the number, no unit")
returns 19.6
